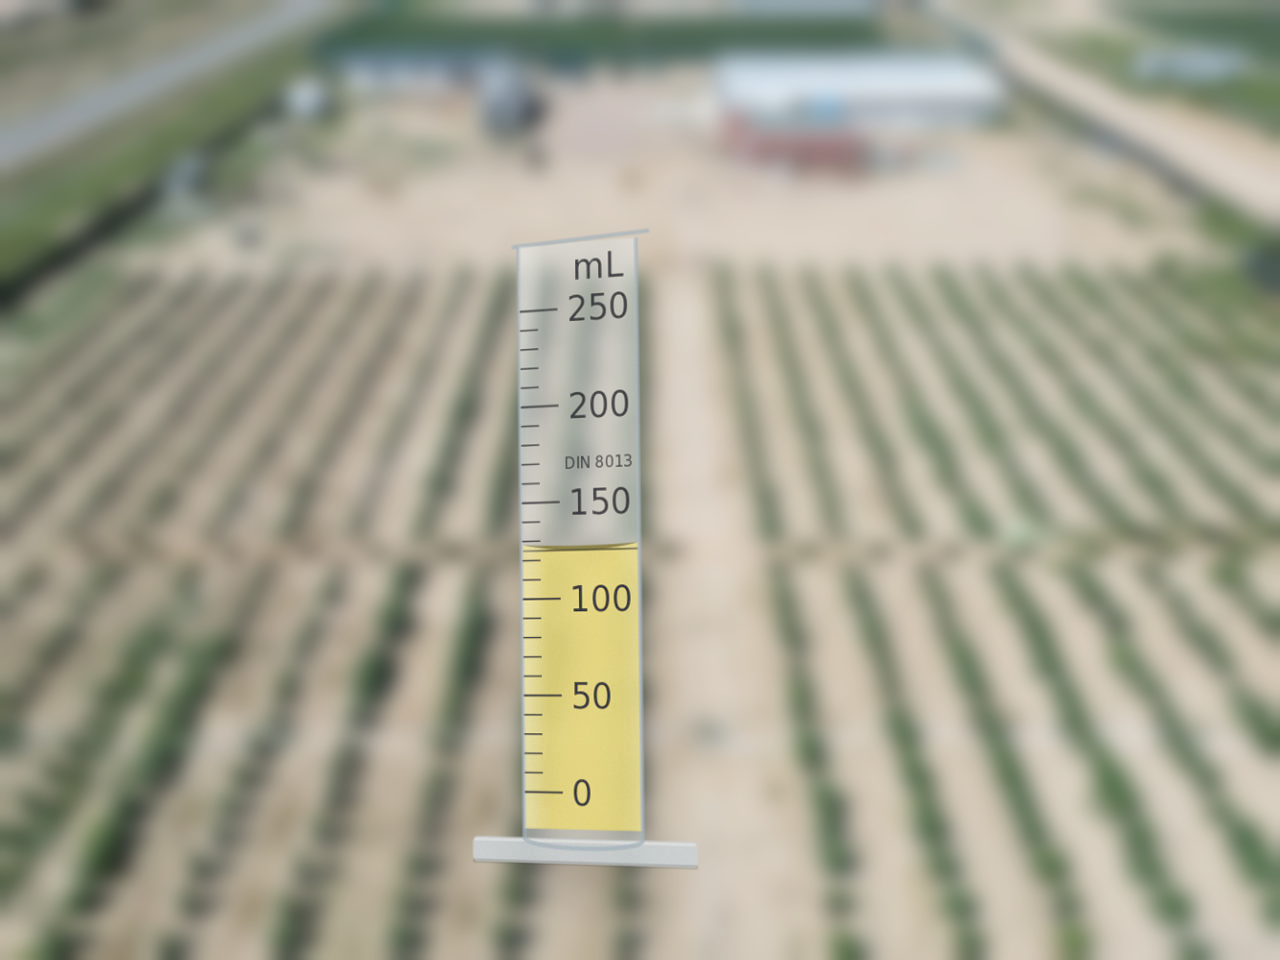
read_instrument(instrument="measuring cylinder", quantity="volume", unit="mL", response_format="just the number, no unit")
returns 125
